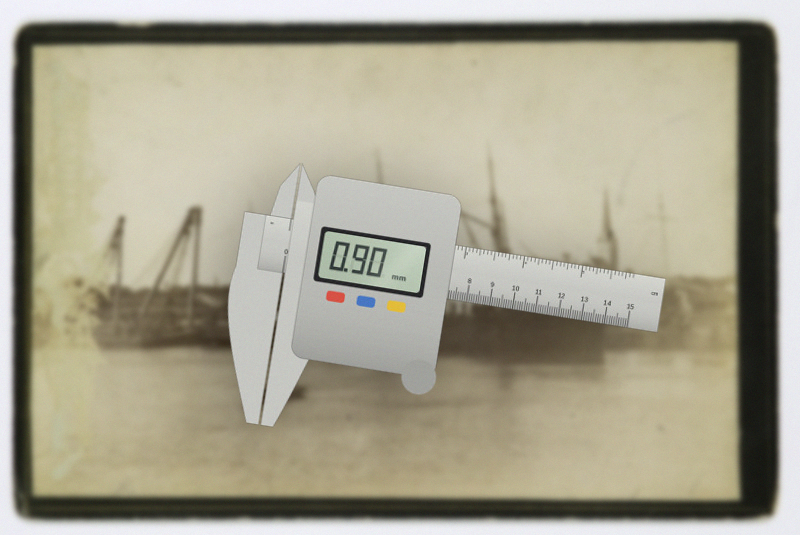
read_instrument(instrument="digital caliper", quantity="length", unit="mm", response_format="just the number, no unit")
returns 0.90
